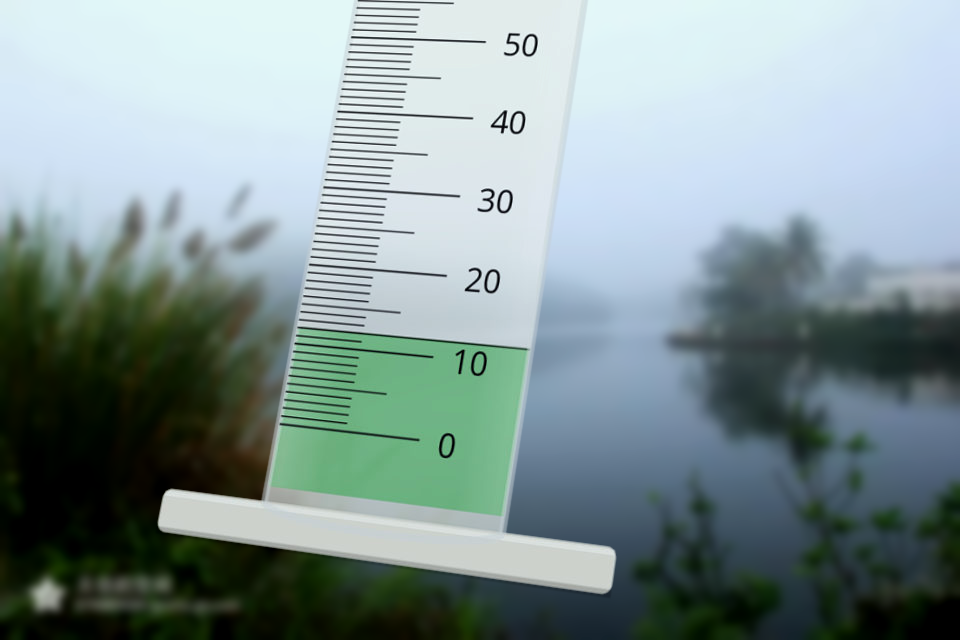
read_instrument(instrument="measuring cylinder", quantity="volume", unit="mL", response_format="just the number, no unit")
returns 12
